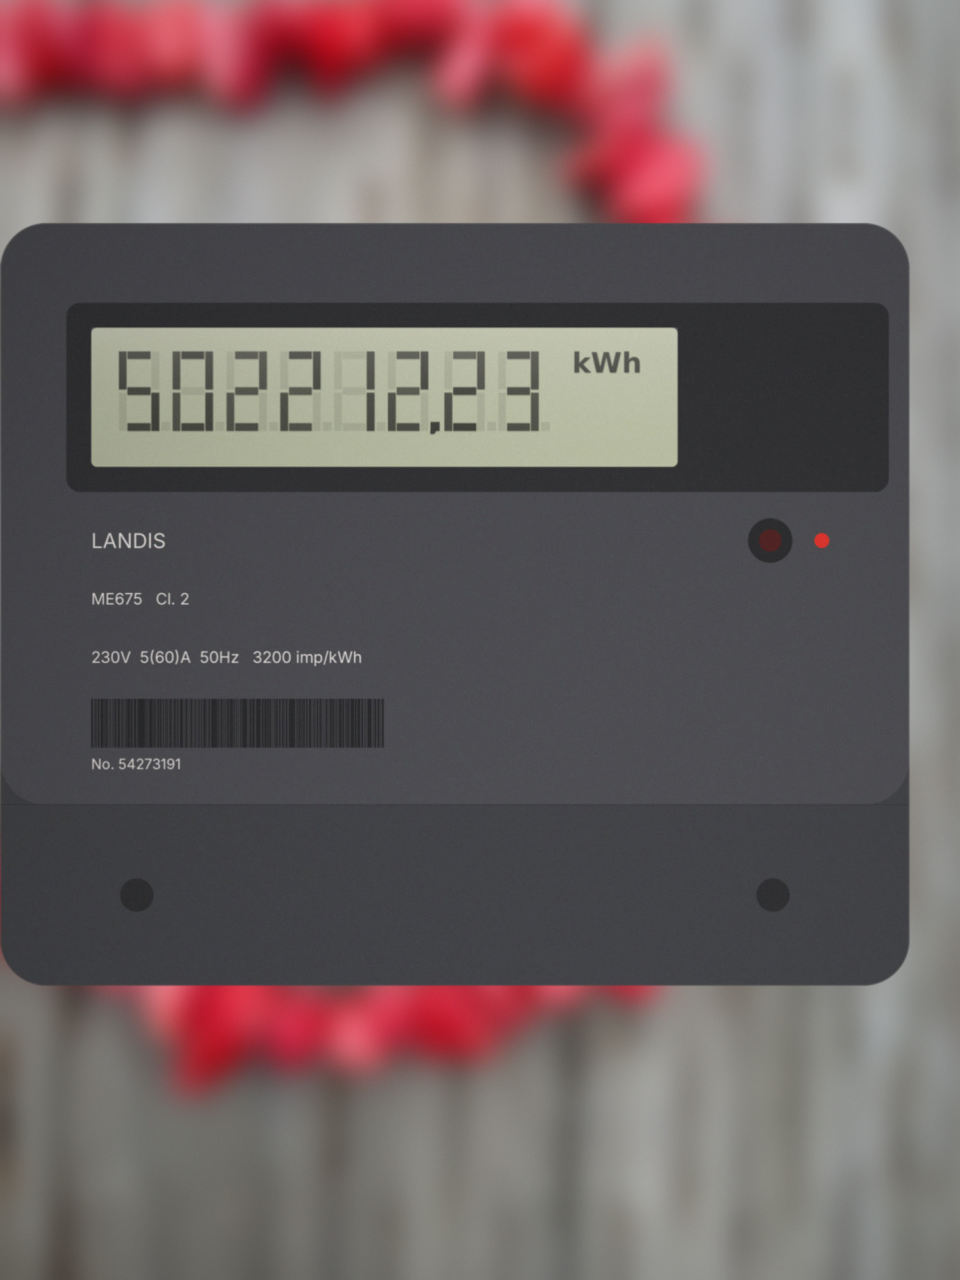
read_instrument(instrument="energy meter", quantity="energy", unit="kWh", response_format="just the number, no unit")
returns 502212.23
